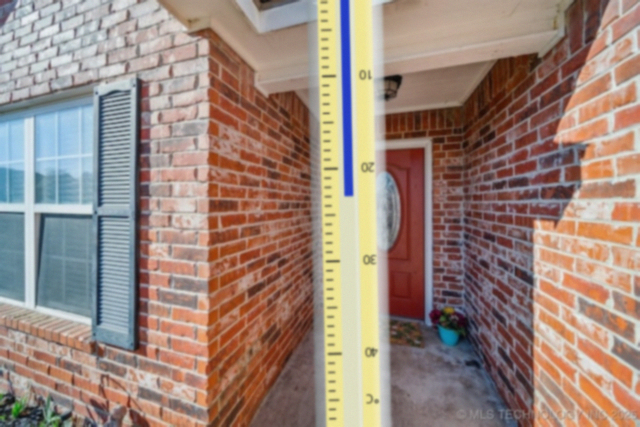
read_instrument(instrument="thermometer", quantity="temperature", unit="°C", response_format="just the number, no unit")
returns 23
